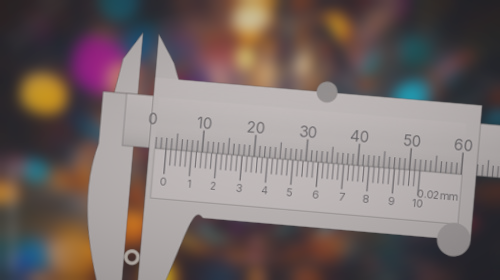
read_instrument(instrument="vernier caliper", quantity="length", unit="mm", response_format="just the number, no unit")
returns 3.0
